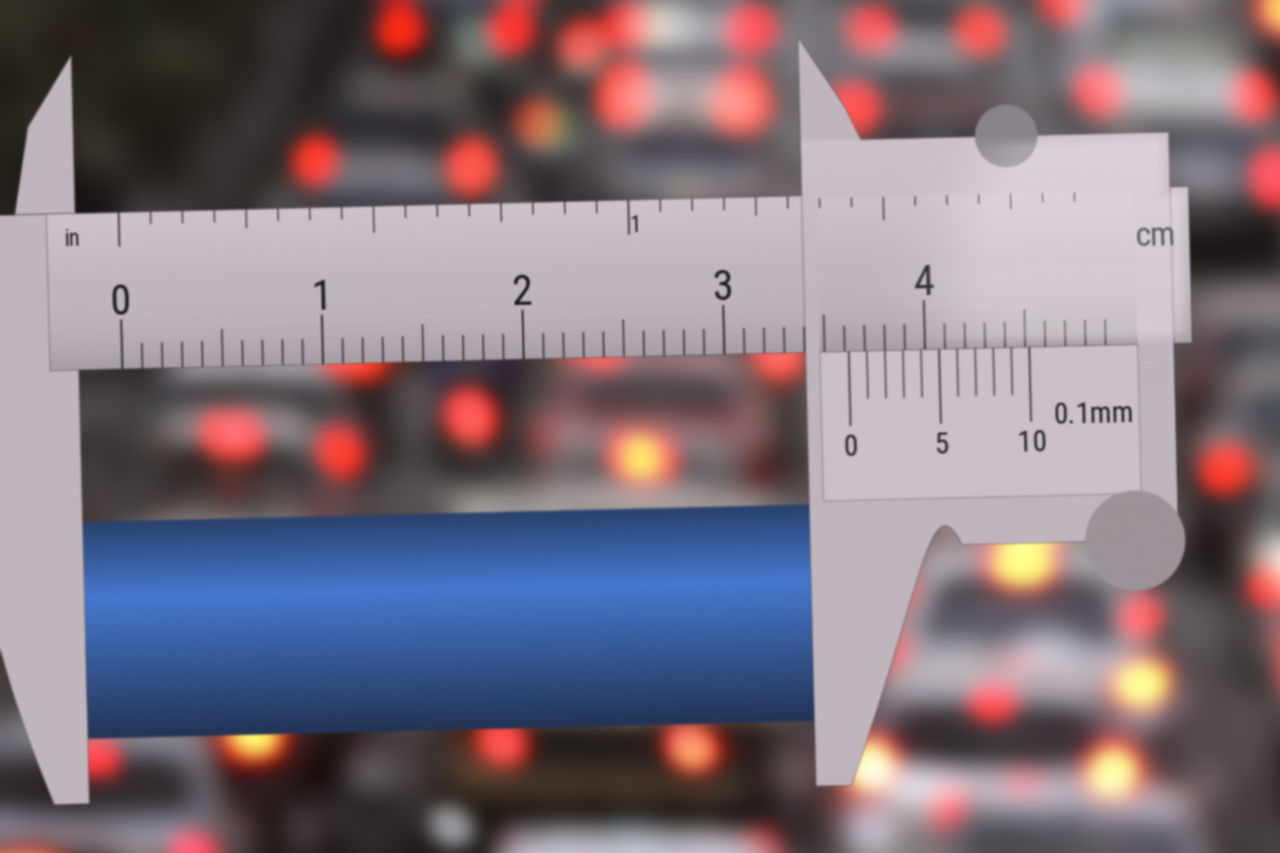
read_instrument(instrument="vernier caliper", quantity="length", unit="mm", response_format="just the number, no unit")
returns 36.2
